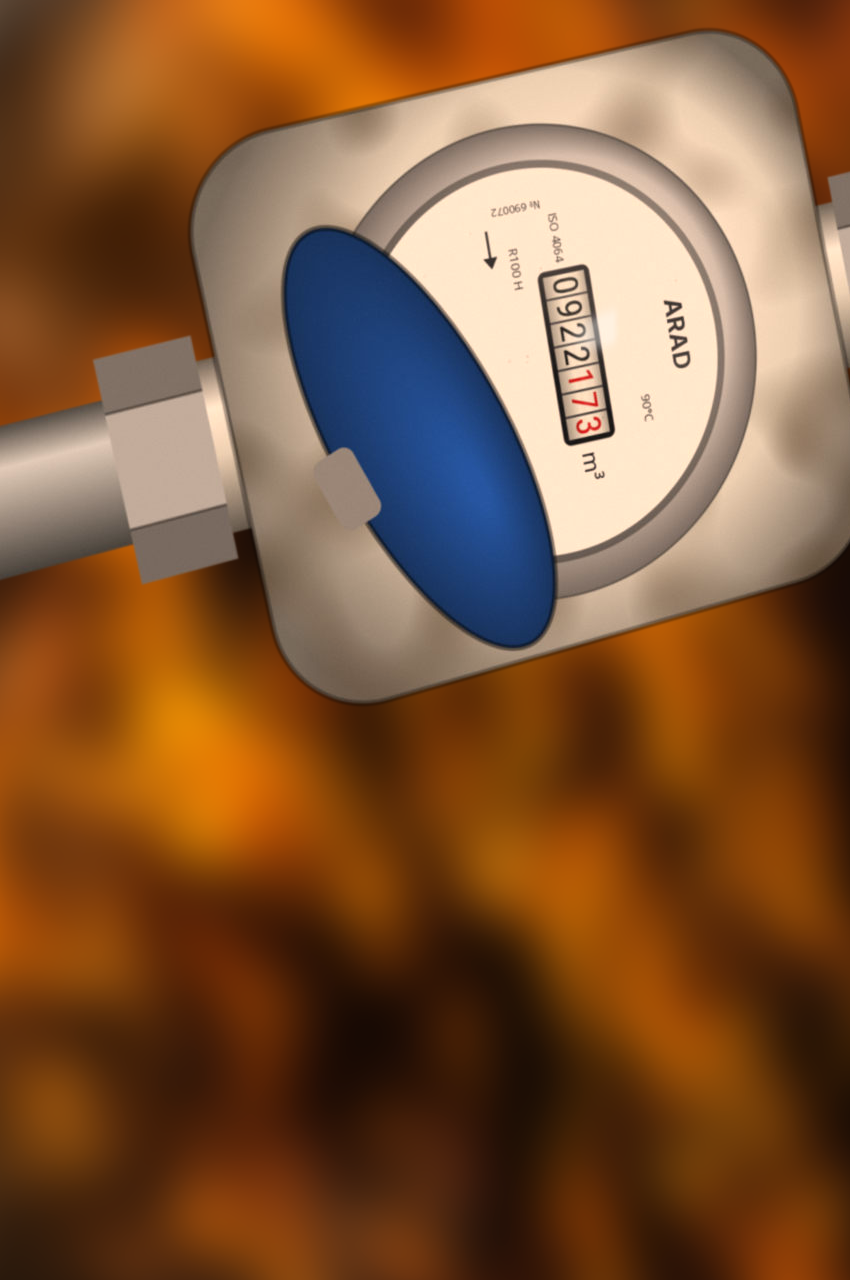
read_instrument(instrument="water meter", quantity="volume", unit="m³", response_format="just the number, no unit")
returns 922.173
